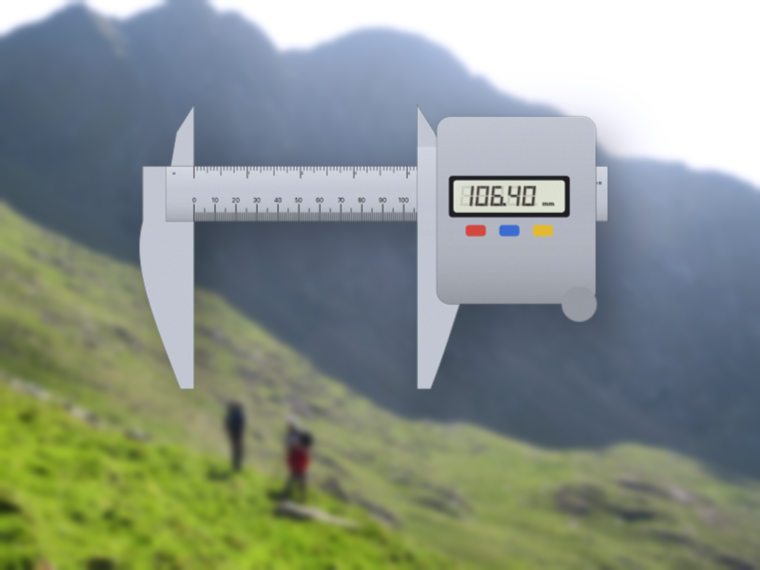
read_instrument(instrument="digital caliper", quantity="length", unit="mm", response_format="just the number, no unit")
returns 106.40
